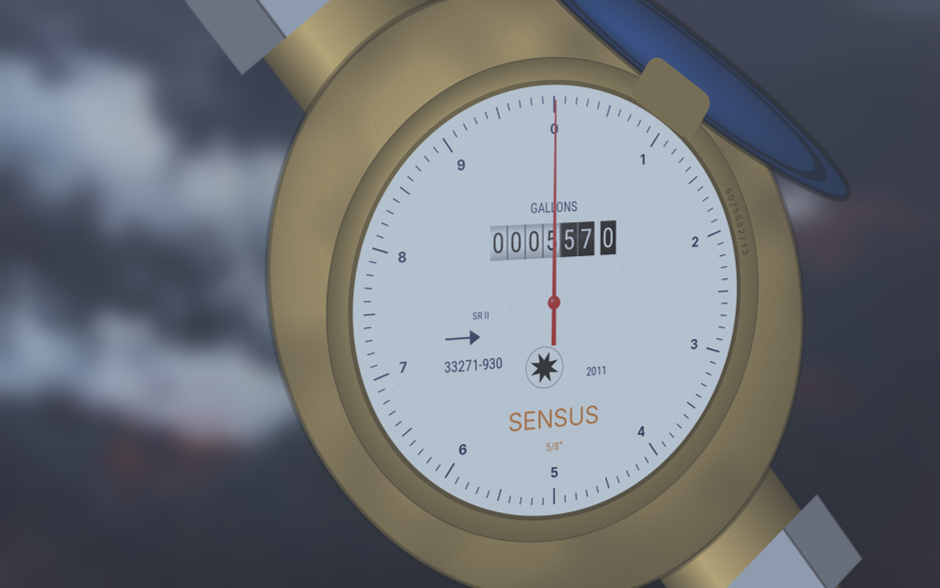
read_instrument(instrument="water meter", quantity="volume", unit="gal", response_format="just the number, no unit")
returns 5570.0
